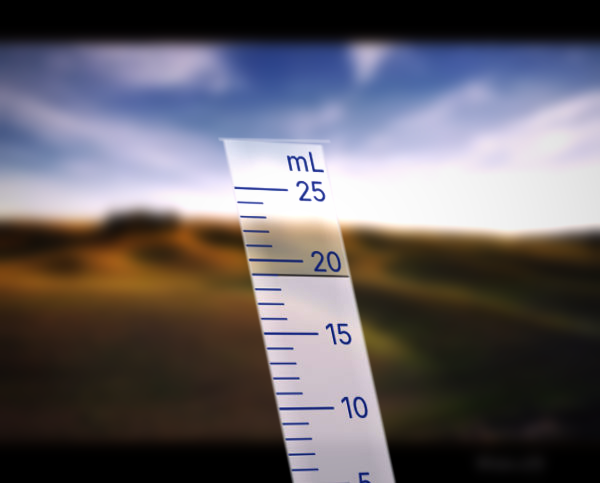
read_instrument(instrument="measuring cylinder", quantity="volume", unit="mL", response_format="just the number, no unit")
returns 19
